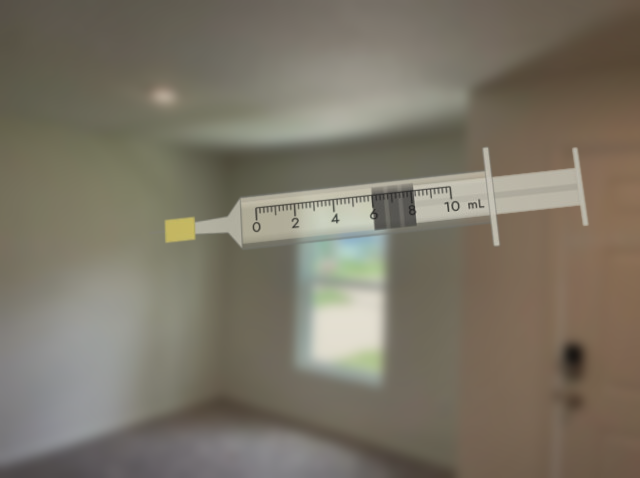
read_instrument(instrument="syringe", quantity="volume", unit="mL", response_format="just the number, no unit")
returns 6
